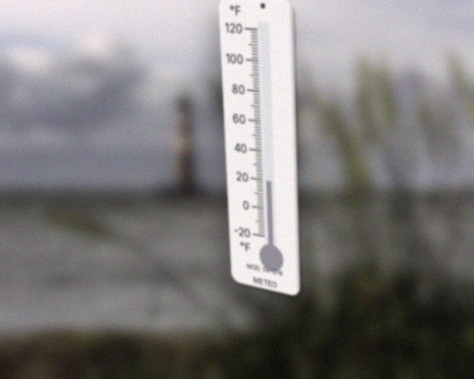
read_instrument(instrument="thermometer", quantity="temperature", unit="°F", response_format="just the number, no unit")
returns 20
